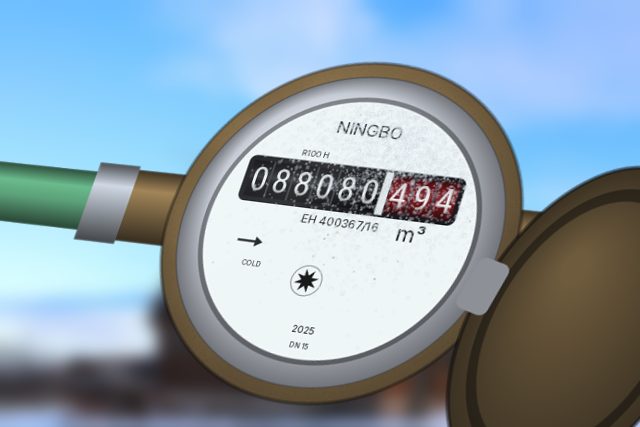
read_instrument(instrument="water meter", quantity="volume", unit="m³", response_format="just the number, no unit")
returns 88080.494
